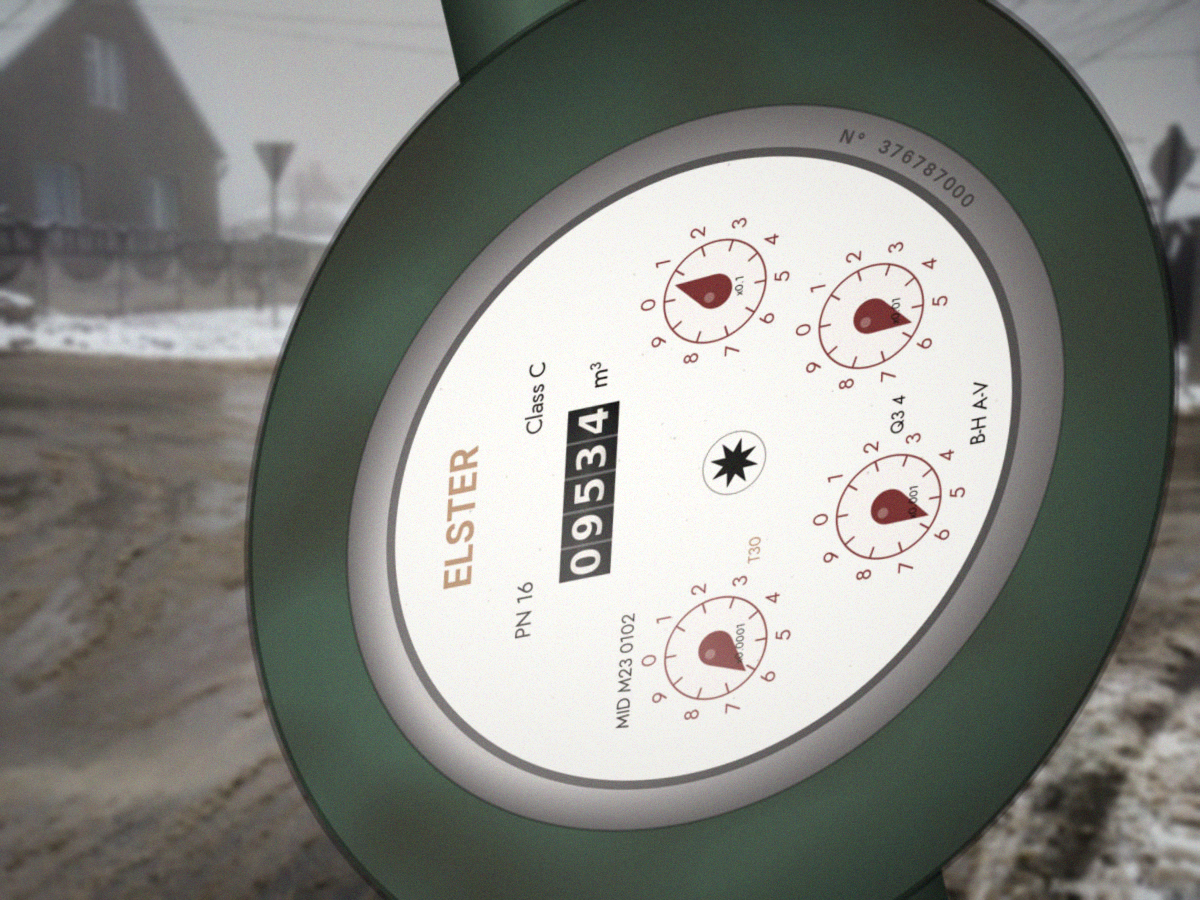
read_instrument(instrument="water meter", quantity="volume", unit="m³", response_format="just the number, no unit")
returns 9534.0556
